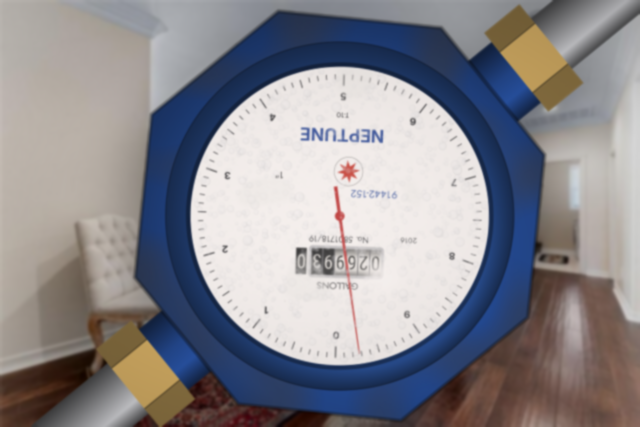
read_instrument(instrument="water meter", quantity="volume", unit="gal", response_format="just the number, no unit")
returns 269929.7
